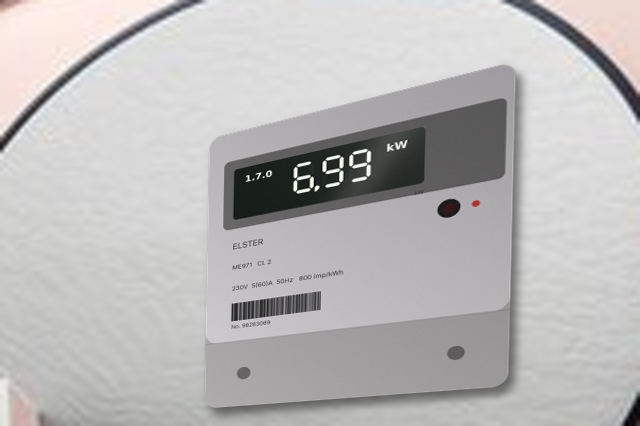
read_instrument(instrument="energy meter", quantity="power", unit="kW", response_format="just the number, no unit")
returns 6.99
